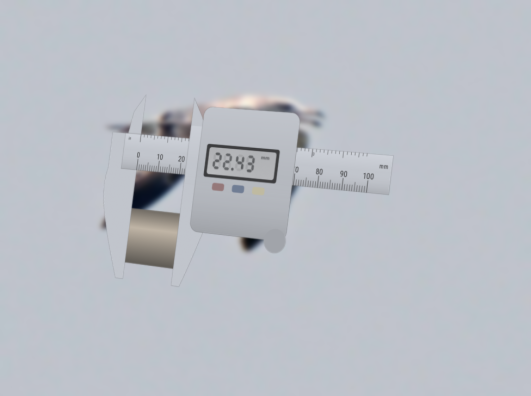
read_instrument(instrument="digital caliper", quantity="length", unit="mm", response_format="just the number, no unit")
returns 22.43
